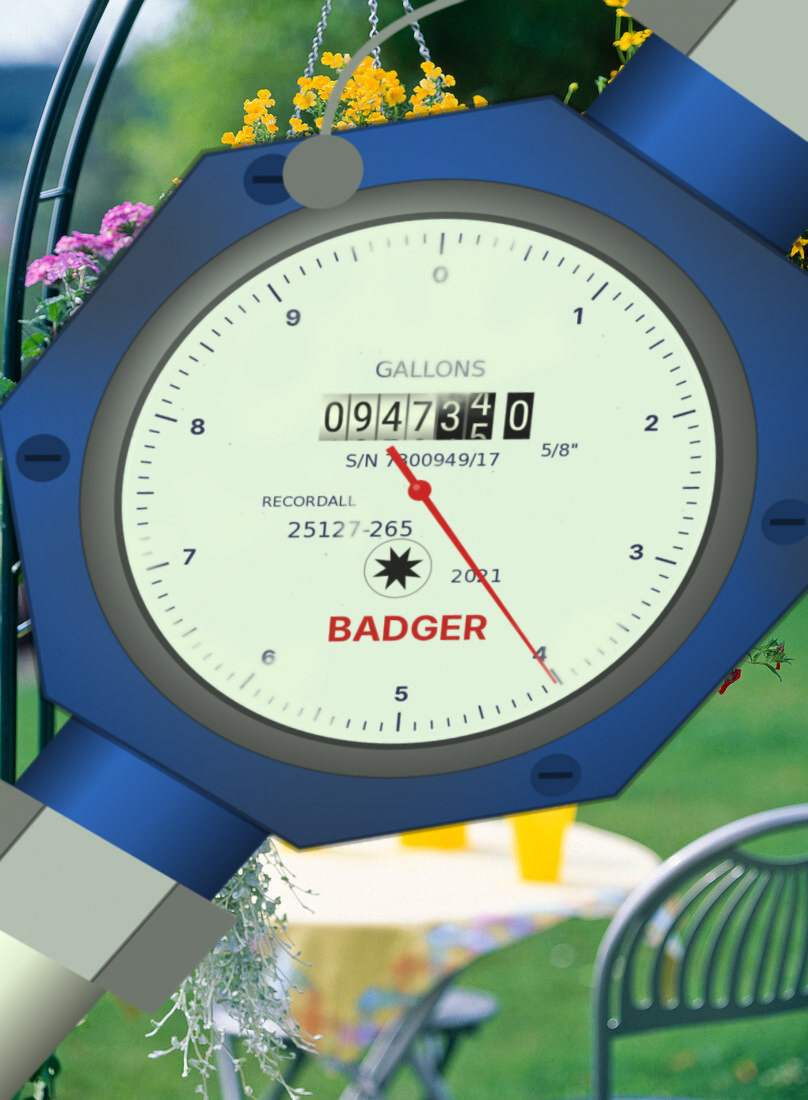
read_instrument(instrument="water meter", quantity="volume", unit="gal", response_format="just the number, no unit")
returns 947344.0
